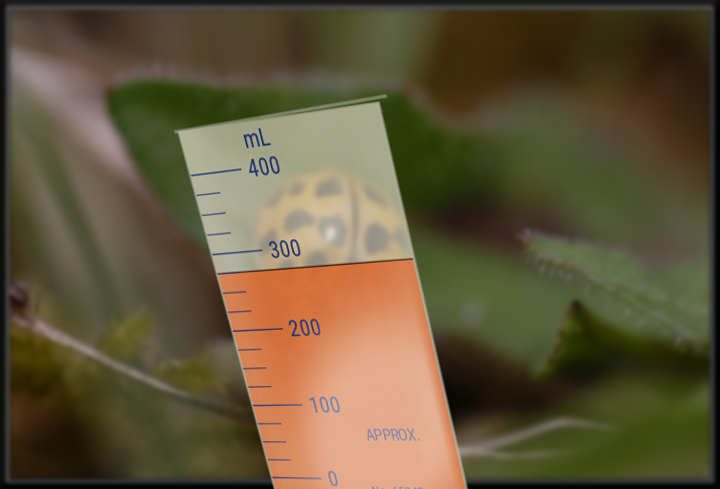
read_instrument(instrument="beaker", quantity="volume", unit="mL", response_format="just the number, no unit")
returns 275
